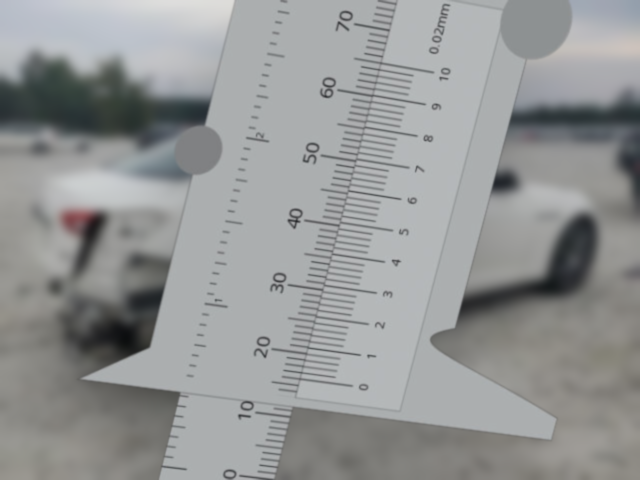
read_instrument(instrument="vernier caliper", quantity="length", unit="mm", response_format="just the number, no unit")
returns 16.0
